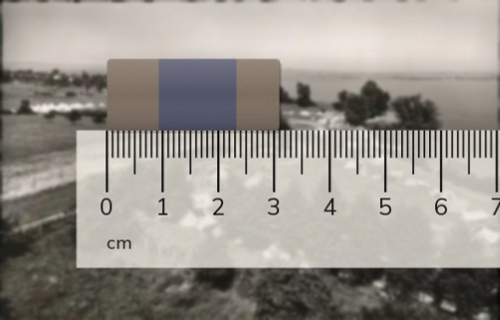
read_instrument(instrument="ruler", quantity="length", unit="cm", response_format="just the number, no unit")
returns 3.1
